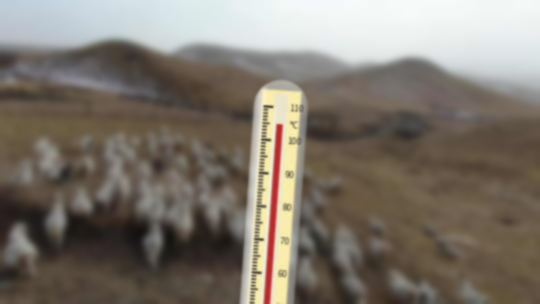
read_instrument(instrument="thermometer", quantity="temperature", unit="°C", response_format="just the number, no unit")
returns 105
